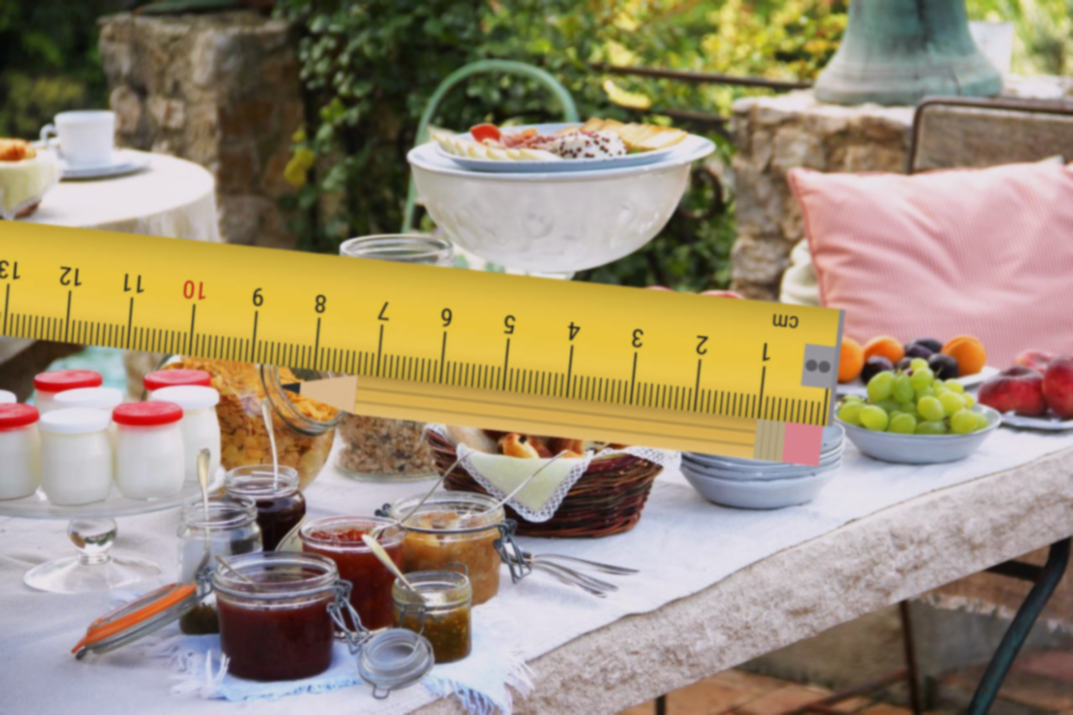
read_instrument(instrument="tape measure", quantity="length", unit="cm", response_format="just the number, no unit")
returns 8.5
